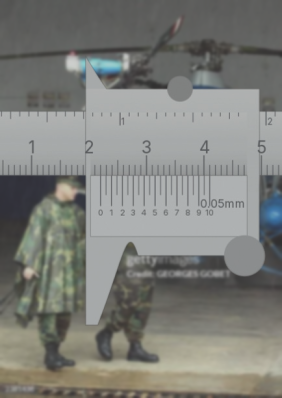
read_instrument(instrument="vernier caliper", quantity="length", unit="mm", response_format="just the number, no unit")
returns 22.0
